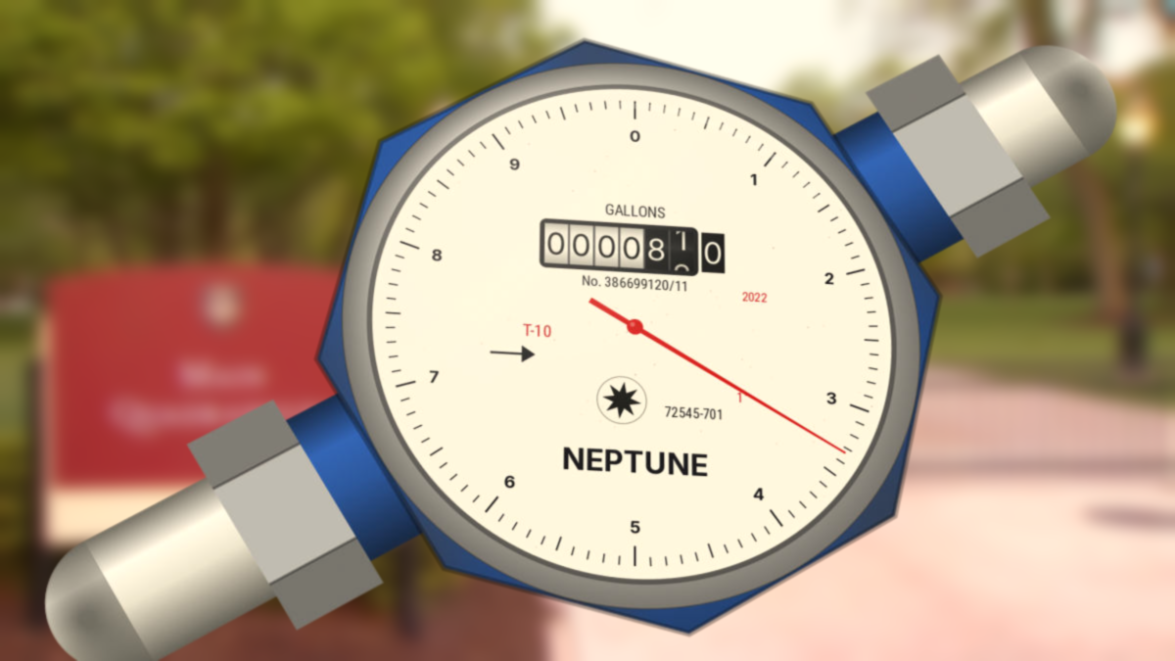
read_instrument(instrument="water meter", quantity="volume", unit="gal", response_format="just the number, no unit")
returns 813.3
